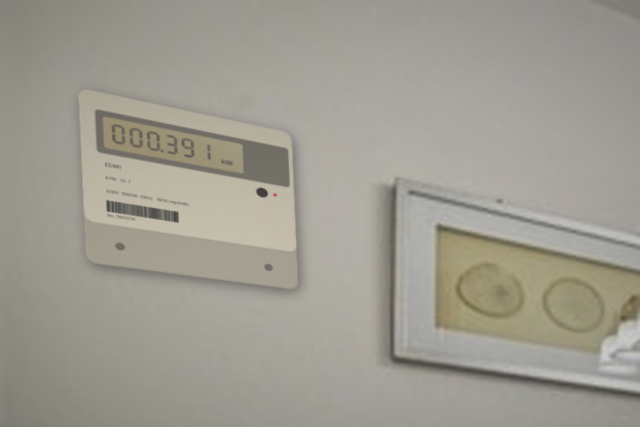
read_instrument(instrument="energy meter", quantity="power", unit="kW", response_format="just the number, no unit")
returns 0.391
